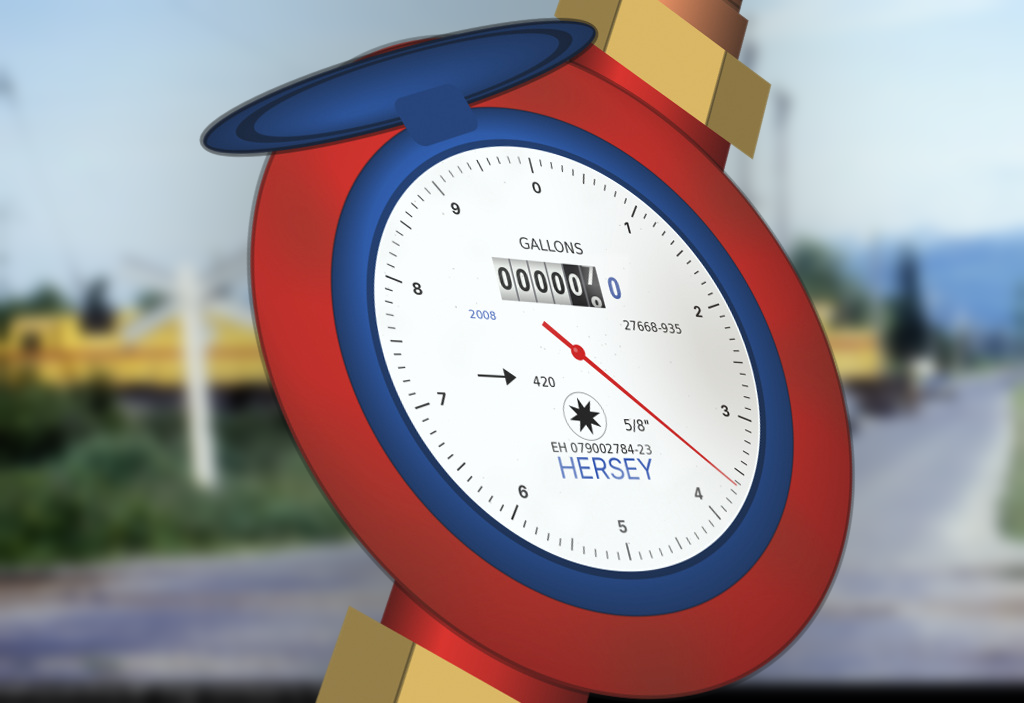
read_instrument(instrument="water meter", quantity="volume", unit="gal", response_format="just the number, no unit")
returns 73.6
